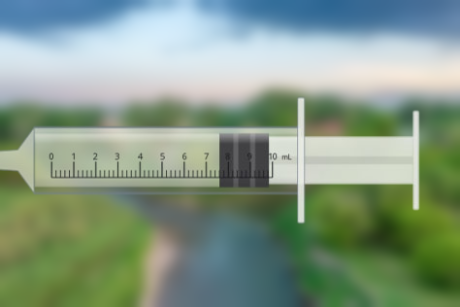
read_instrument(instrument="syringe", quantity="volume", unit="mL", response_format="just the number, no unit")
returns 7.6
